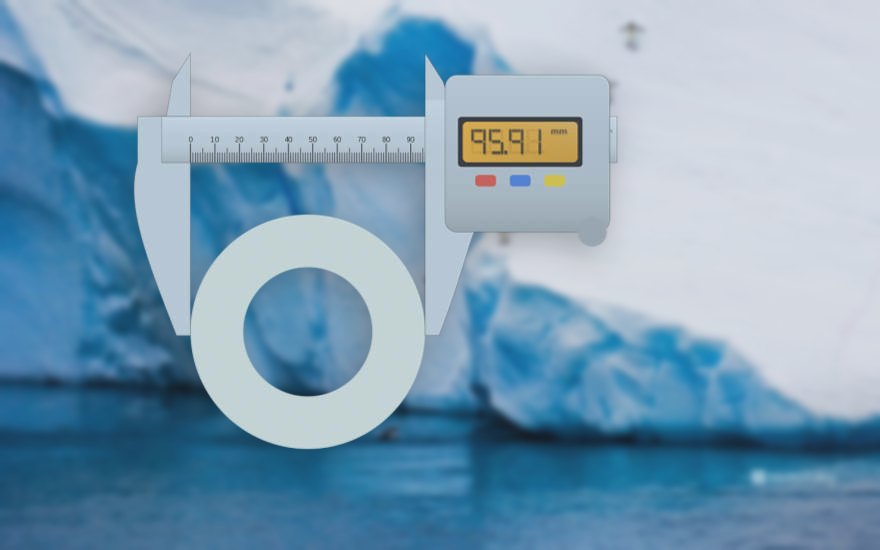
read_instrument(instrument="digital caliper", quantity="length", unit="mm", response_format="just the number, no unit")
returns 95.91
